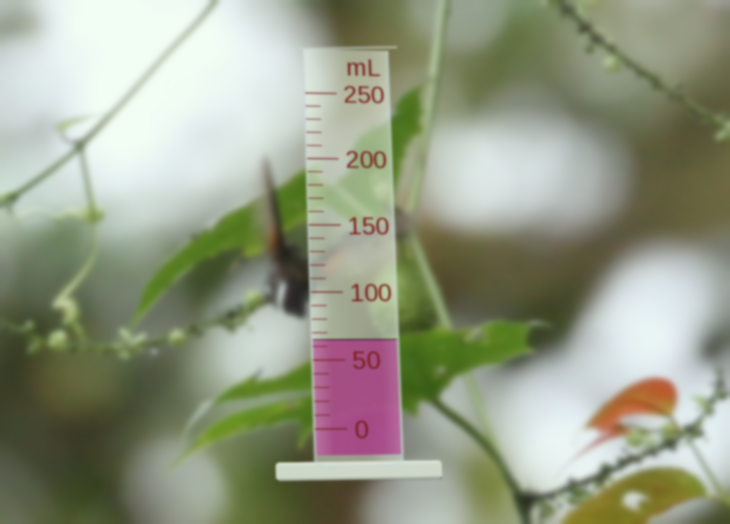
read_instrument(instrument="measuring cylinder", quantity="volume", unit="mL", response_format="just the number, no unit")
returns 65
